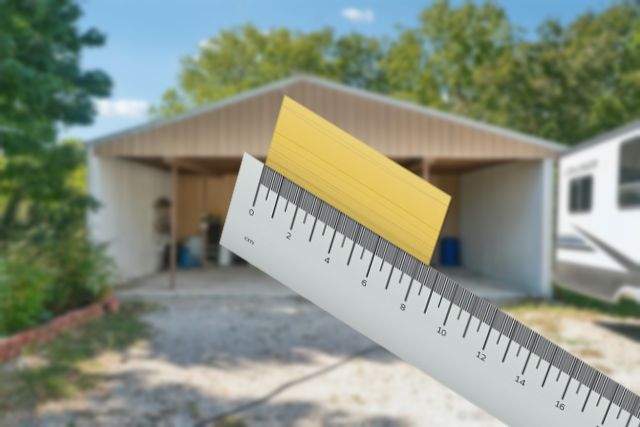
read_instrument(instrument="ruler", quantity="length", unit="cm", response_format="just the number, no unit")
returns 8.5
